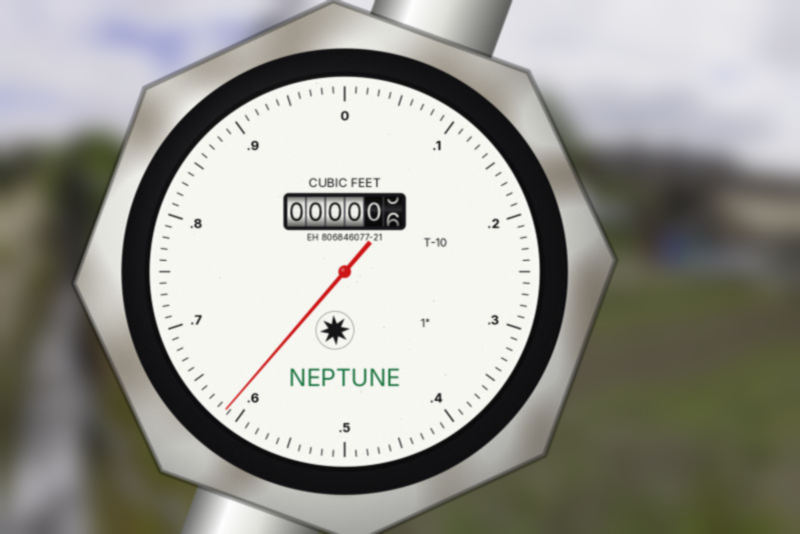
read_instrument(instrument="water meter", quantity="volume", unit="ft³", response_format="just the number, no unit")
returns 5.61
